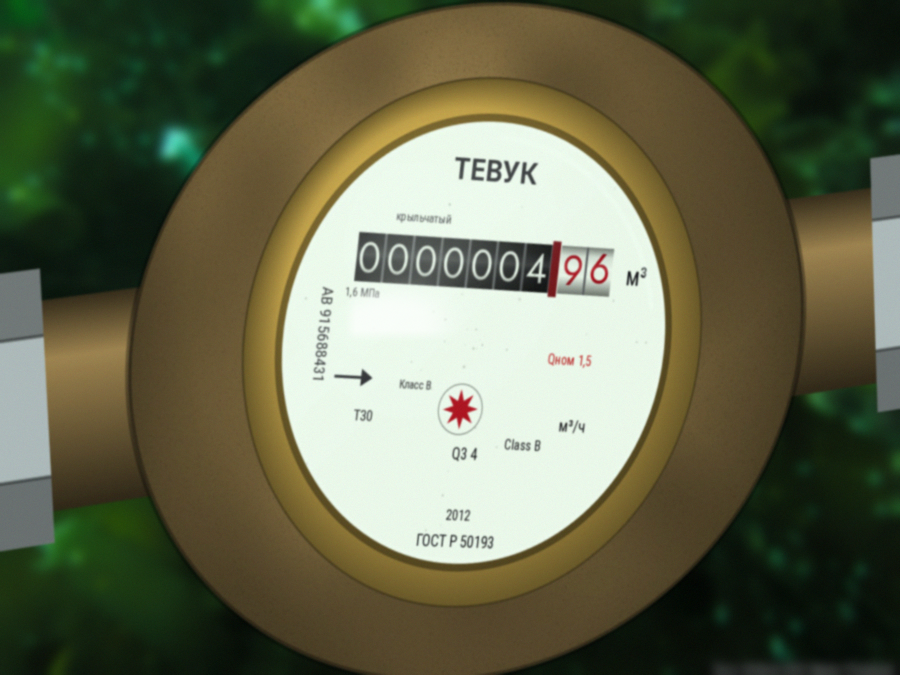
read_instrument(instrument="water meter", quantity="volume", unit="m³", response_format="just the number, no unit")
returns 4.96
